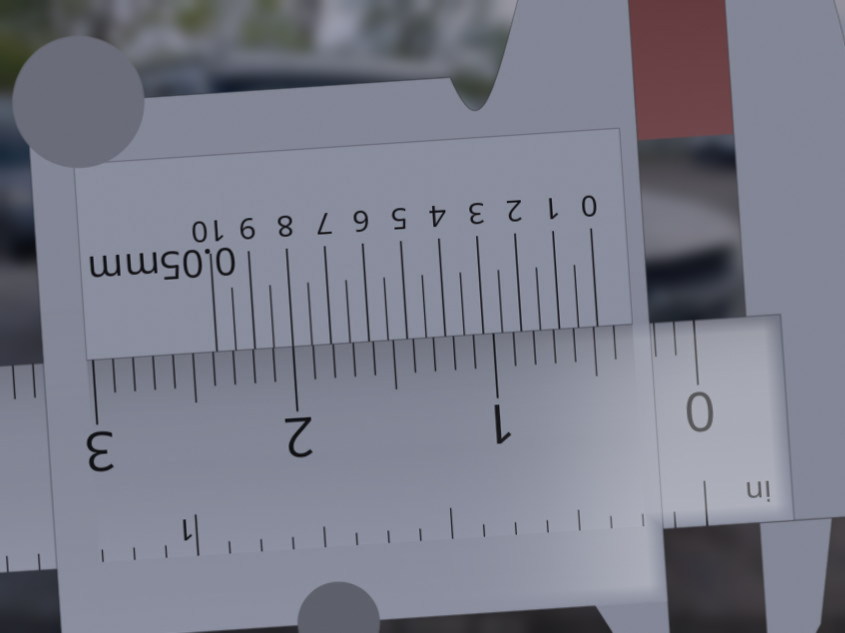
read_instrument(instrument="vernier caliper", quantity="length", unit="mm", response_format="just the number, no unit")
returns 4.8
